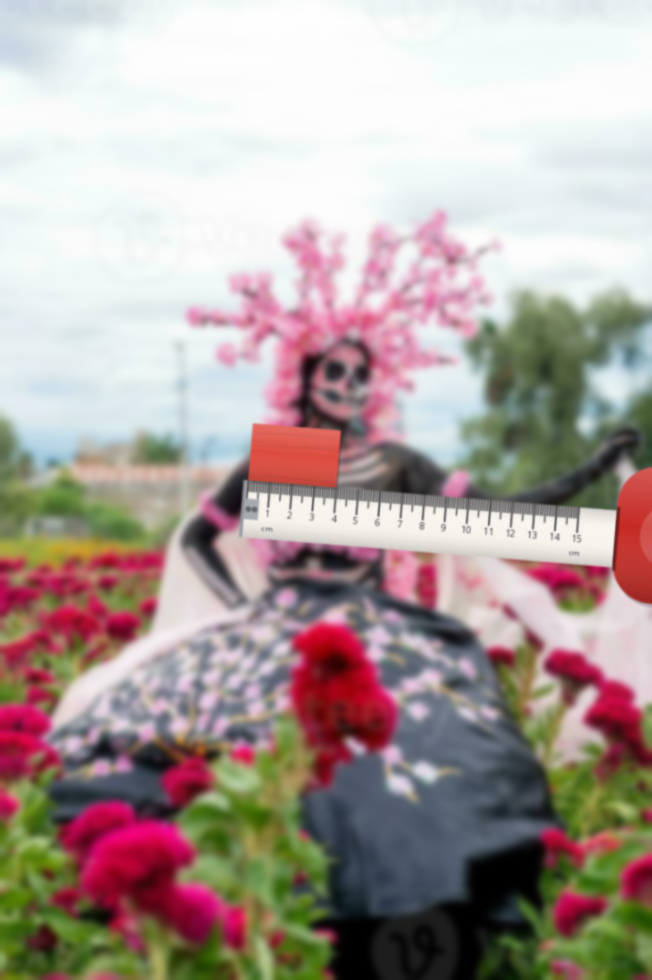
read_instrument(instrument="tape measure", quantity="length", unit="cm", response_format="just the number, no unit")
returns 4
